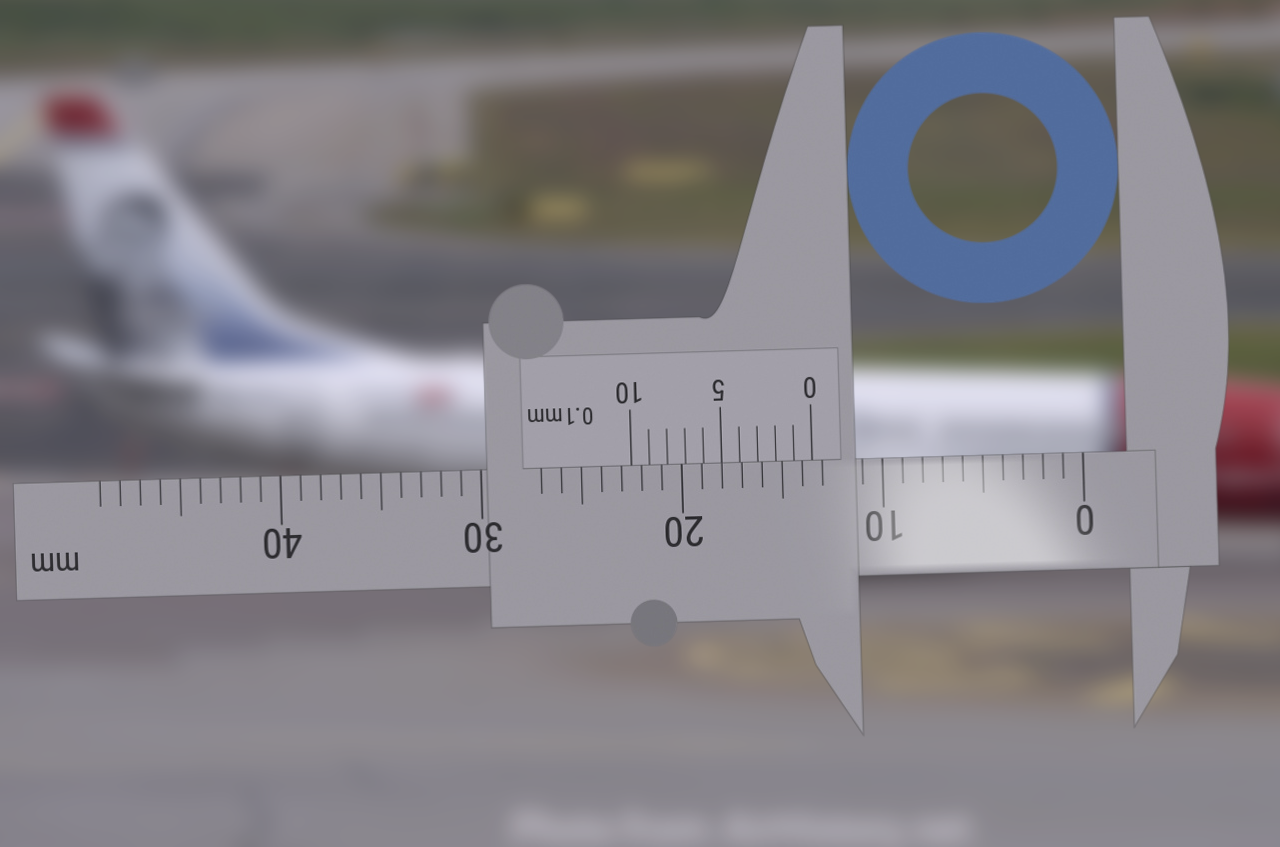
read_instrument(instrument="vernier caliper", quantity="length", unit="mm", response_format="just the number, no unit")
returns 13.5
